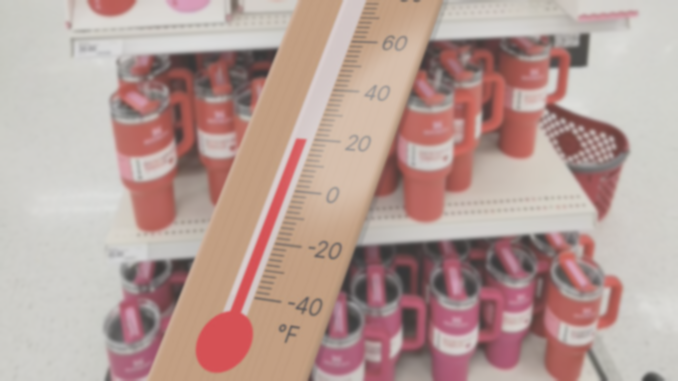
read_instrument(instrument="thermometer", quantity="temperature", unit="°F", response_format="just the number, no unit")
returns 20
